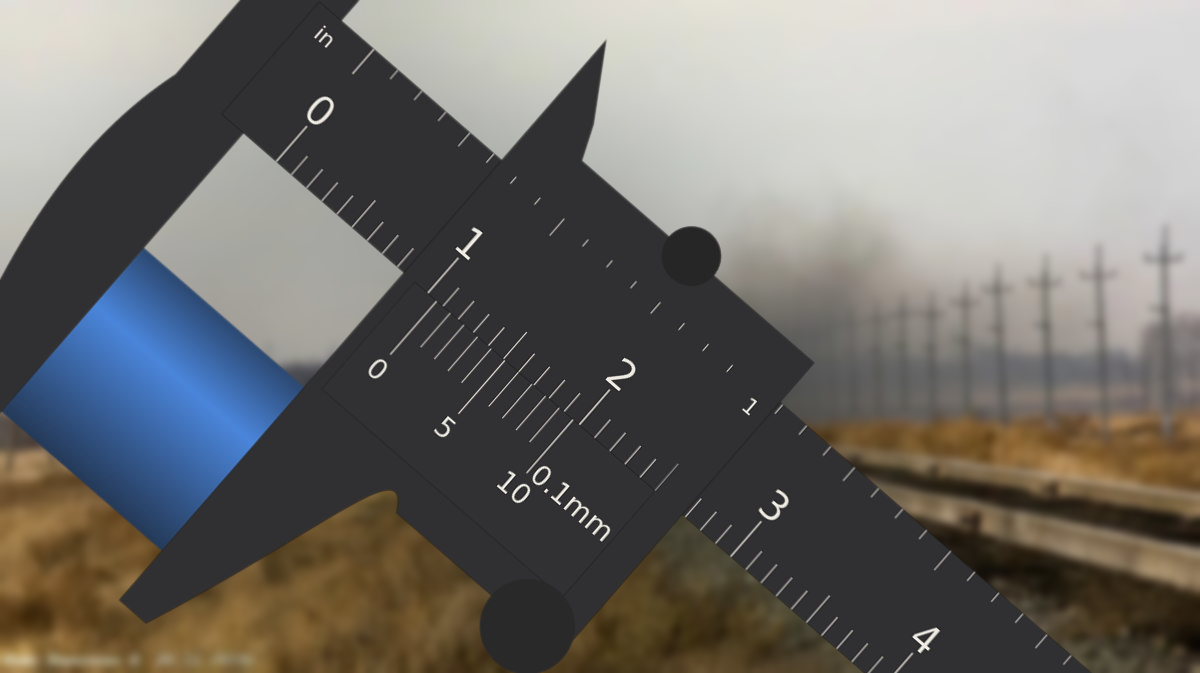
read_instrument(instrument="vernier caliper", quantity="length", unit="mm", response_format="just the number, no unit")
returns 10.6
